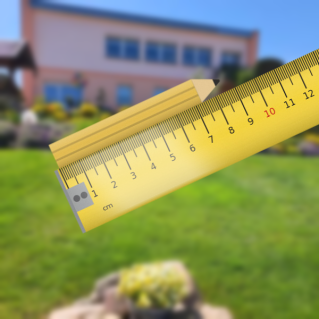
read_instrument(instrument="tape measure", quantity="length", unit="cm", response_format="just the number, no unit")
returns 8.5
